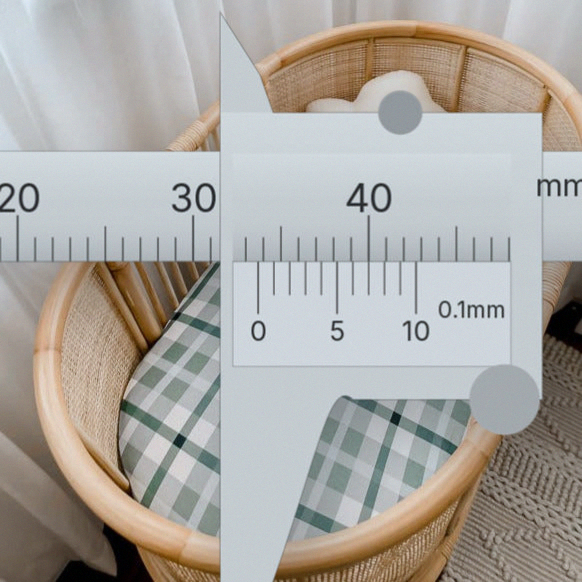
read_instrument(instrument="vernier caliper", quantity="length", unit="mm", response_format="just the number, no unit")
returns 33.7
